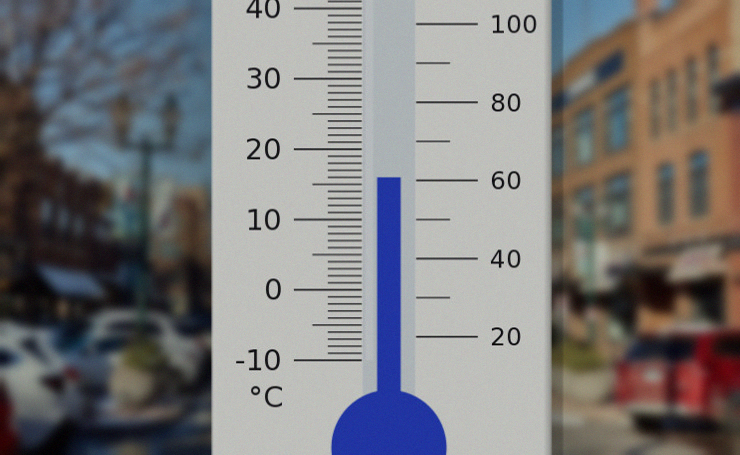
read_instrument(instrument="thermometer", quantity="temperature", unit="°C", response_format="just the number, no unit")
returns 16
